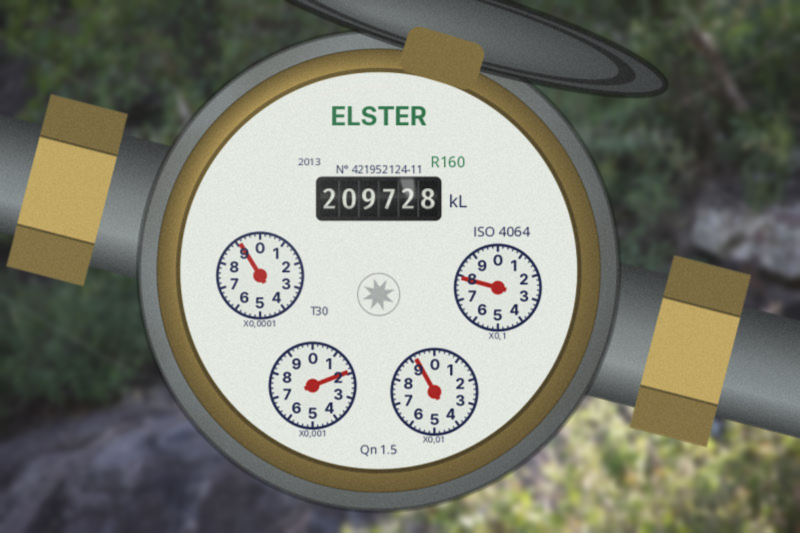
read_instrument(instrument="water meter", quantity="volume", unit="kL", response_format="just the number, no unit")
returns 209728.7919
